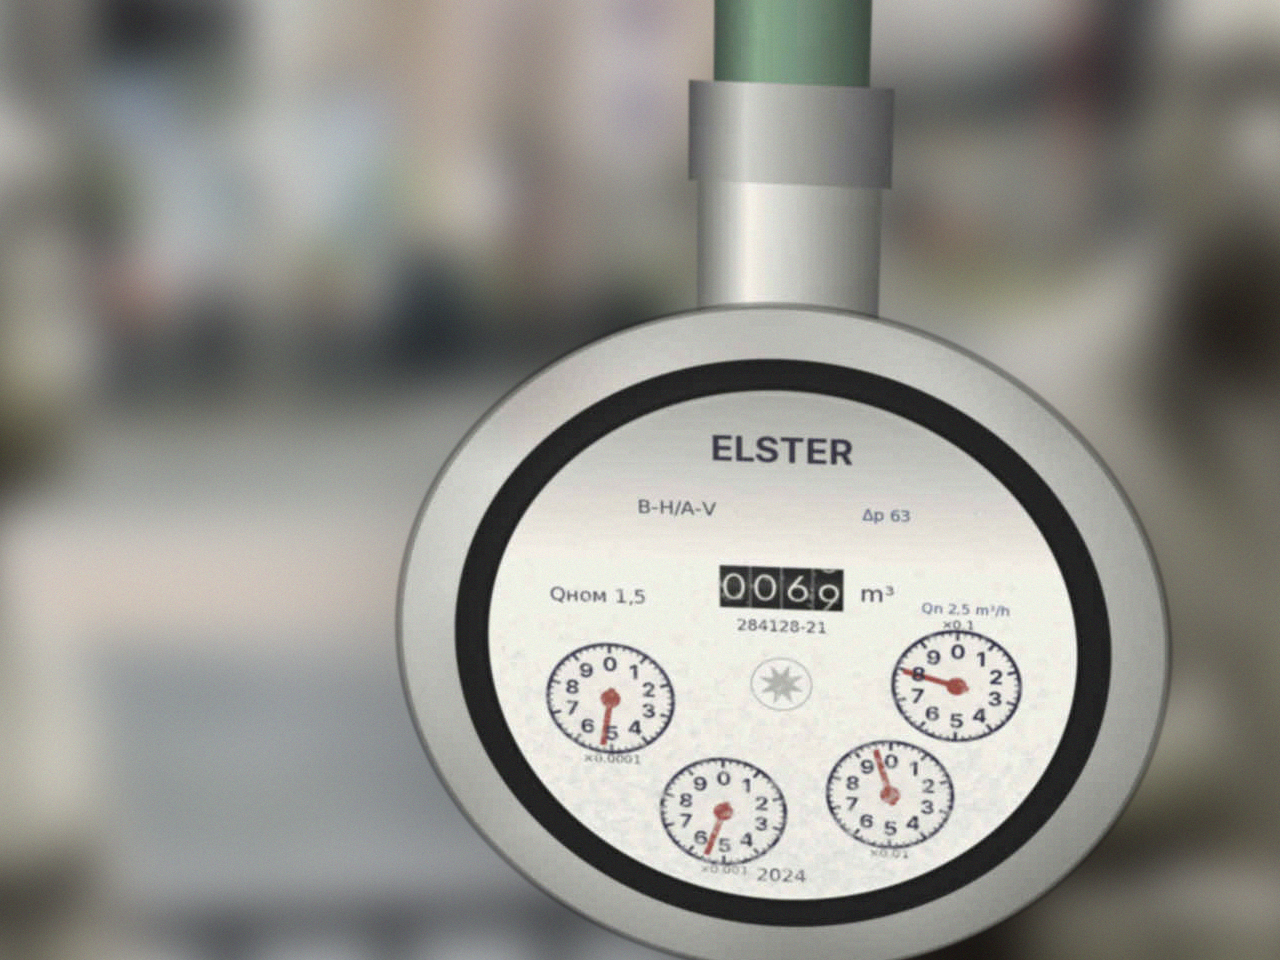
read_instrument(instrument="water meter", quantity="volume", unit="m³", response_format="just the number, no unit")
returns 68.7955
